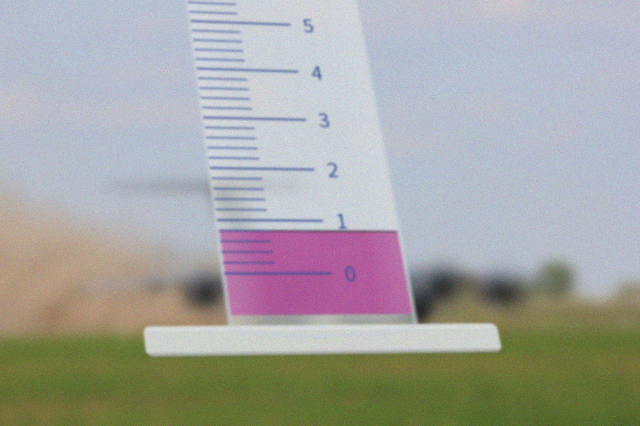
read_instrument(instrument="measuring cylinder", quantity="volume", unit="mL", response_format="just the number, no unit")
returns 0.8
